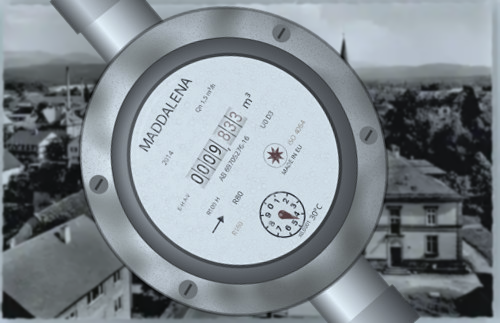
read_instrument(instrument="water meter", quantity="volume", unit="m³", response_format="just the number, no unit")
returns 9.8334
